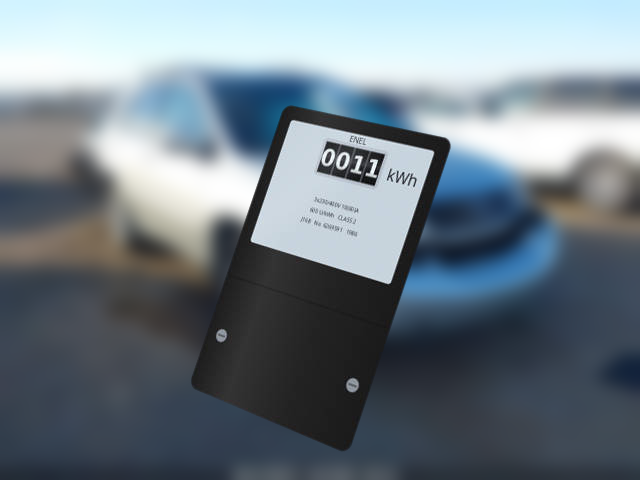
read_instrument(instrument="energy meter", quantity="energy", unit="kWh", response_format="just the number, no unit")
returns 11
